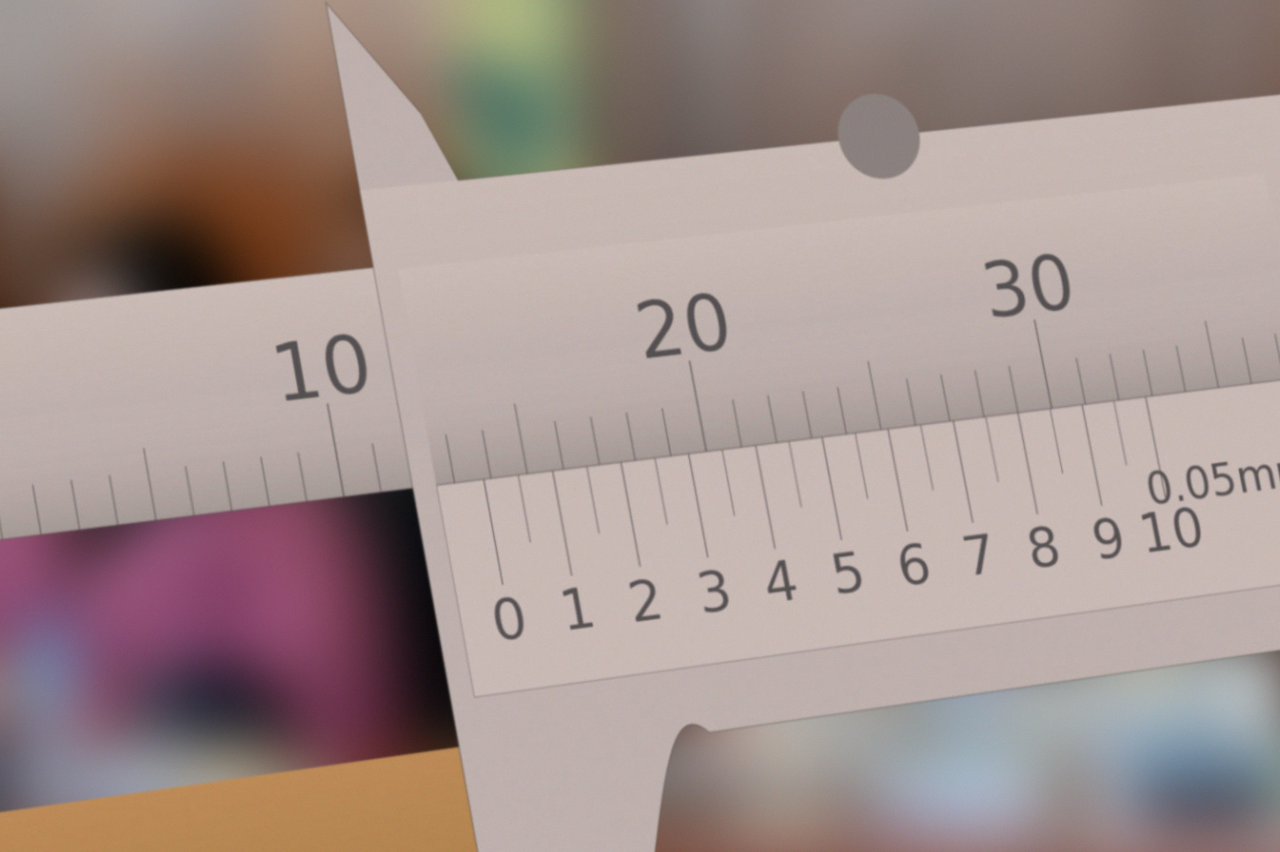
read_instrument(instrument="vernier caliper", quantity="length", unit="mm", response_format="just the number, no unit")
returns 13.80
